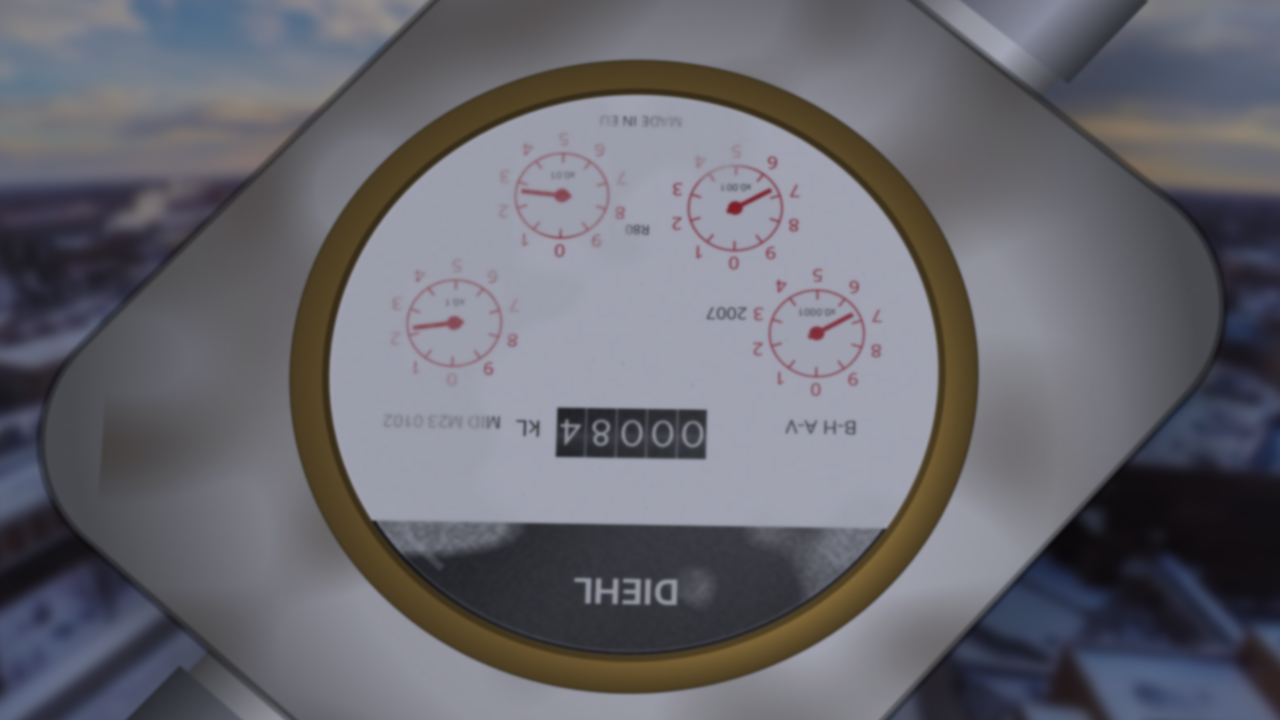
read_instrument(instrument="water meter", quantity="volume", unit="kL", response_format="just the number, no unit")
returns 84.2266
